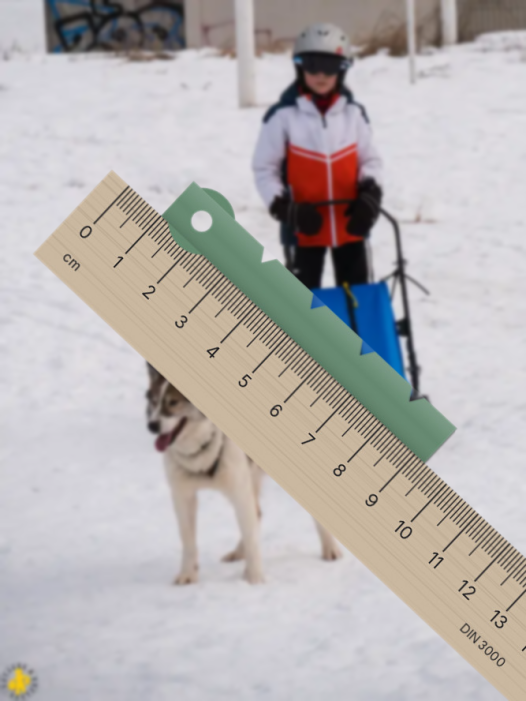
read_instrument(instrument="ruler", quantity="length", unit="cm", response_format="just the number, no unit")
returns 8.3
